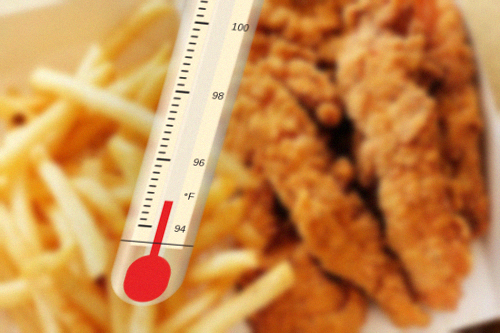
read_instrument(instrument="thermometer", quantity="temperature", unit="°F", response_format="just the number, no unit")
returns 94.8
